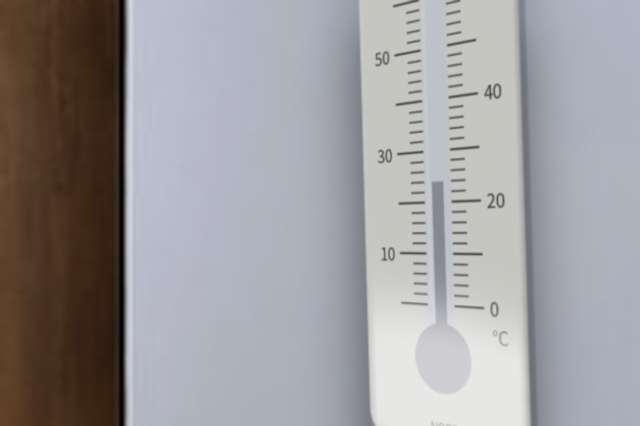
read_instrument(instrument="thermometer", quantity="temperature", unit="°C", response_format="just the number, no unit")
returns 24
